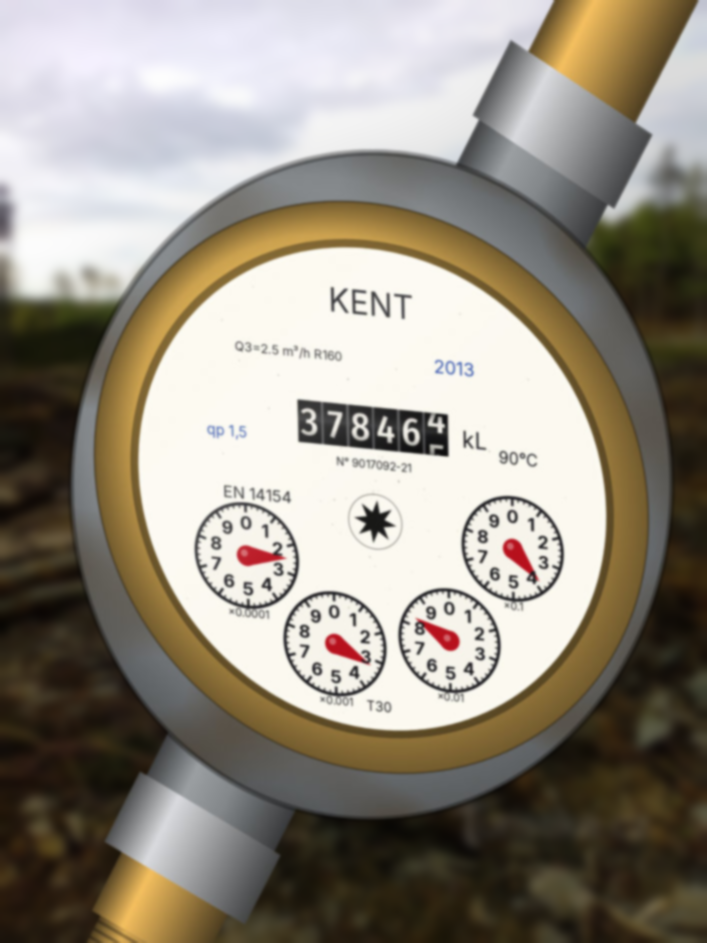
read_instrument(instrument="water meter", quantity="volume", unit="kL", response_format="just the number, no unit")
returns 378464.3832
